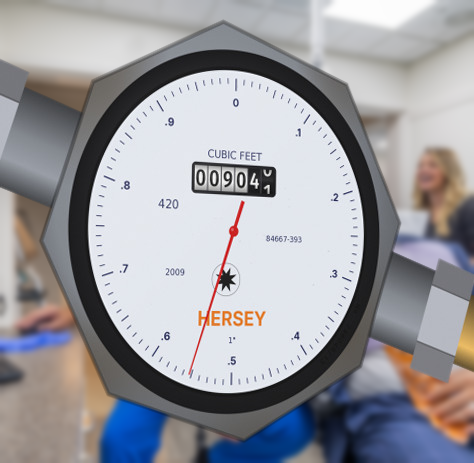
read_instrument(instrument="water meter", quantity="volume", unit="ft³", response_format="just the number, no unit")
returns 9040.55
